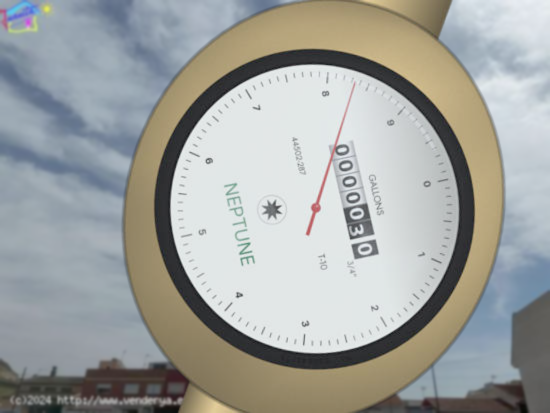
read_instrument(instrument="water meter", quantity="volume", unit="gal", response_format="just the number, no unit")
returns 28.3
